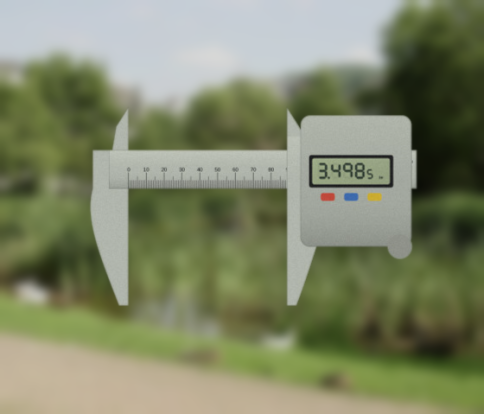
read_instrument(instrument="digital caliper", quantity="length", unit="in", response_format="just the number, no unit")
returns 3.4985
